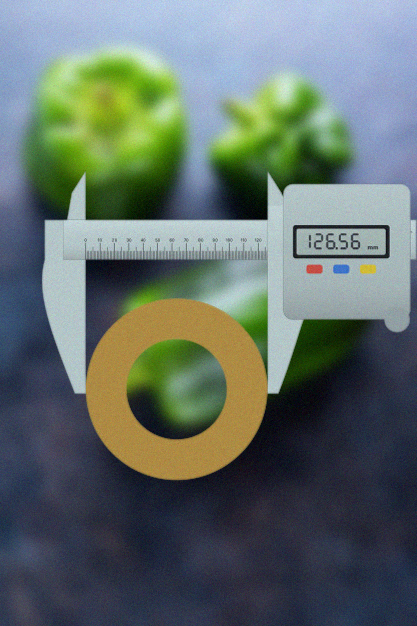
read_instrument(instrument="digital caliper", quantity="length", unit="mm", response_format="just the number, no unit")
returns 126.56
